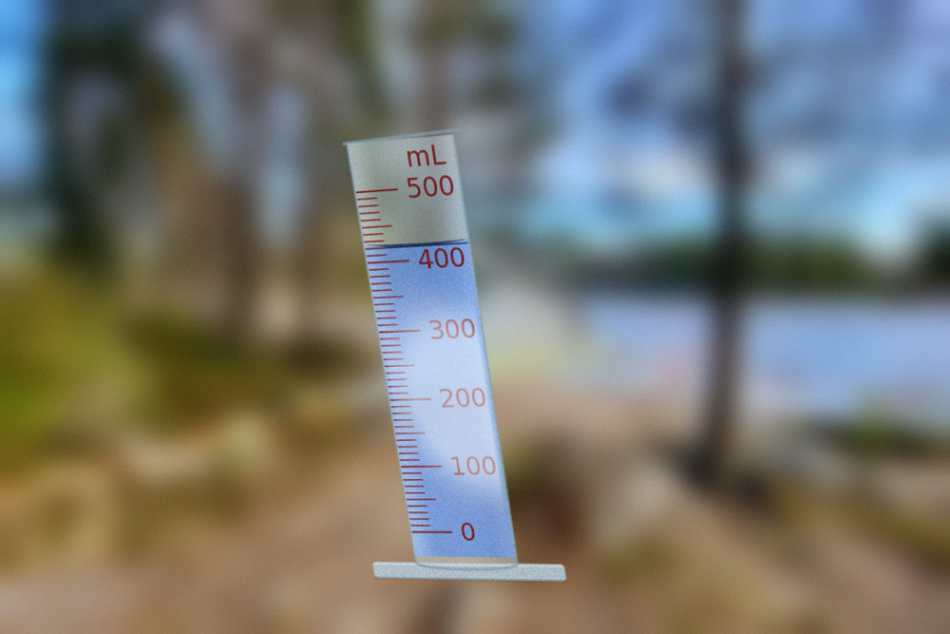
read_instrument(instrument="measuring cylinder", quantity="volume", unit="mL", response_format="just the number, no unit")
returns 420
